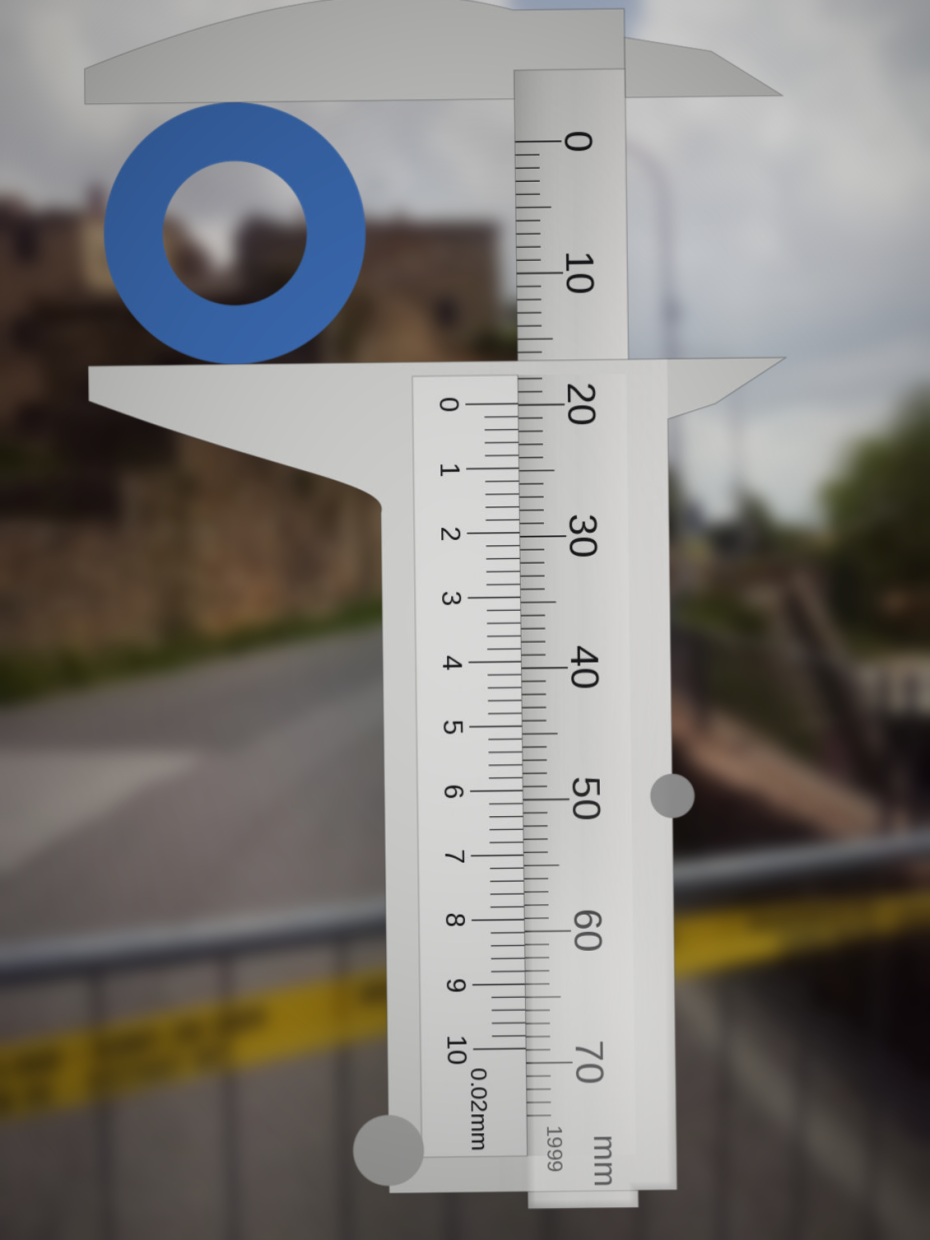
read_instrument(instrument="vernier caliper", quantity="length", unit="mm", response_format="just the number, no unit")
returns 19.9
